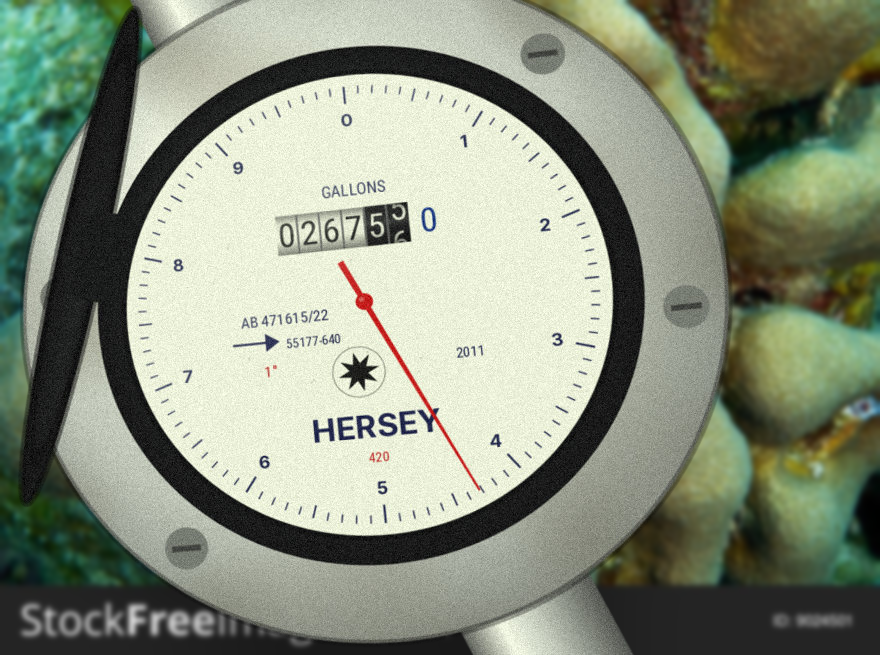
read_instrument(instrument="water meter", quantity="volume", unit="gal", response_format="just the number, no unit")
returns 267554.3
